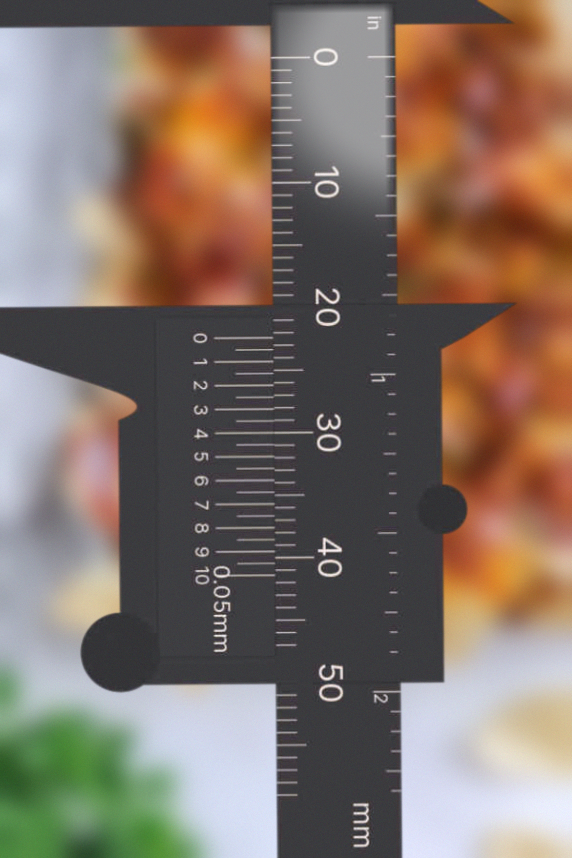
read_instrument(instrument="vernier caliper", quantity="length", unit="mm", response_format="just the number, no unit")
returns 22.4
